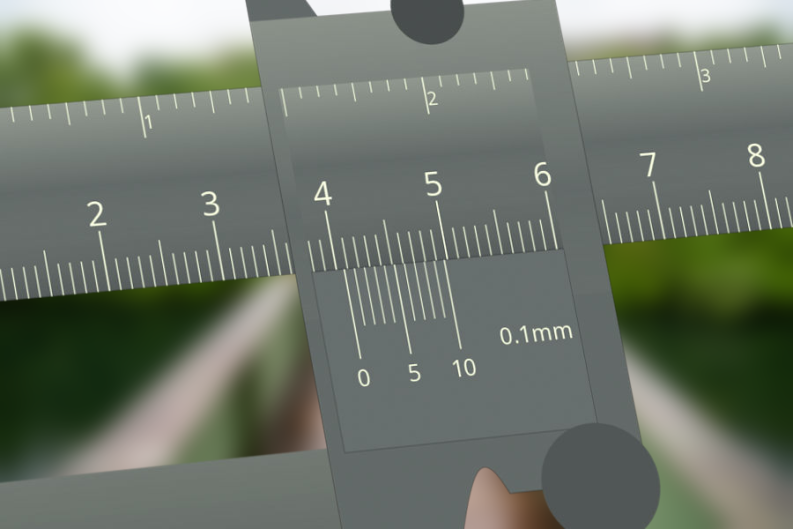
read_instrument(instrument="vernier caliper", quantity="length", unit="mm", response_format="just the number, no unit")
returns 40.7
